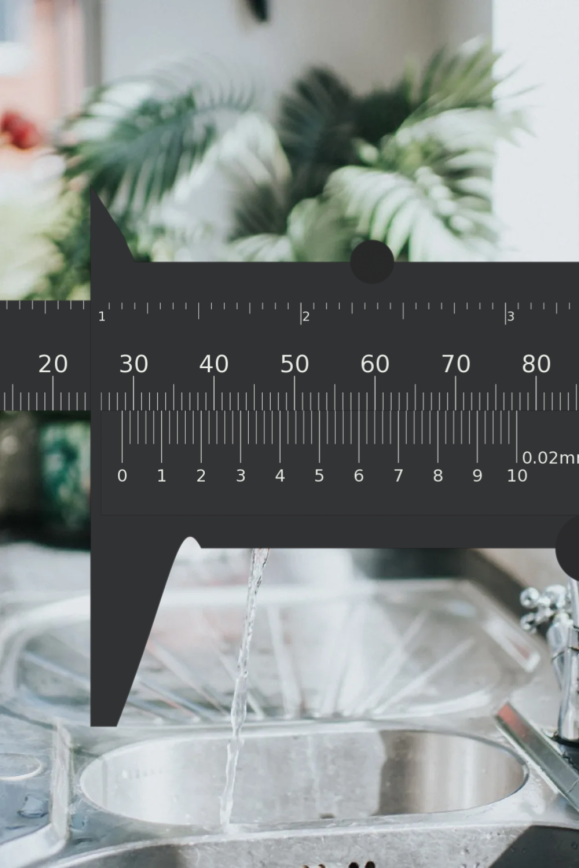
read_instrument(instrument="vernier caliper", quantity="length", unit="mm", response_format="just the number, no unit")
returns 28.6
